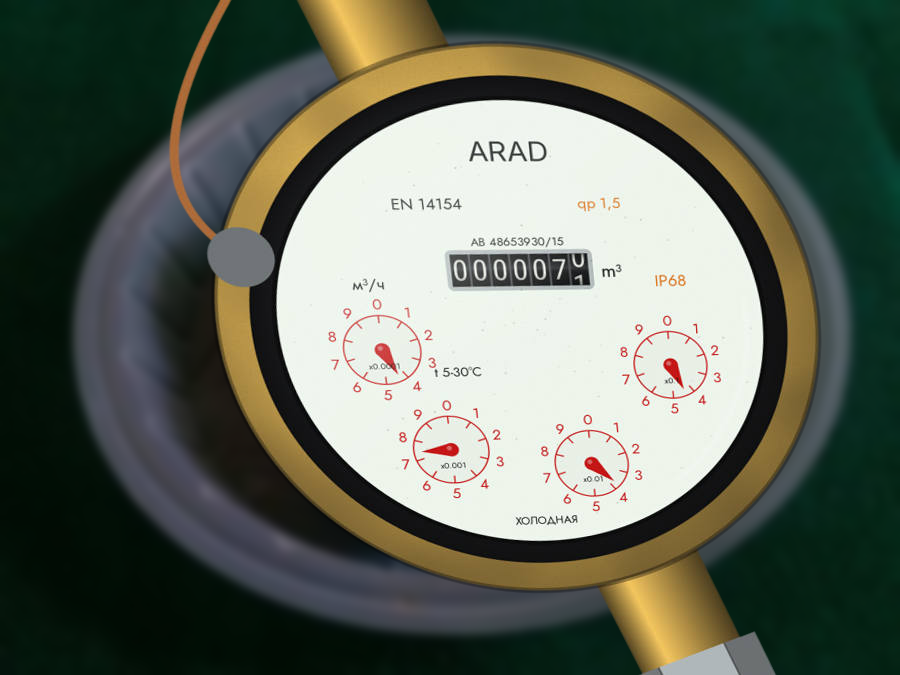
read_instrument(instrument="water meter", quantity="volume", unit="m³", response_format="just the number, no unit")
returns 70.4374
